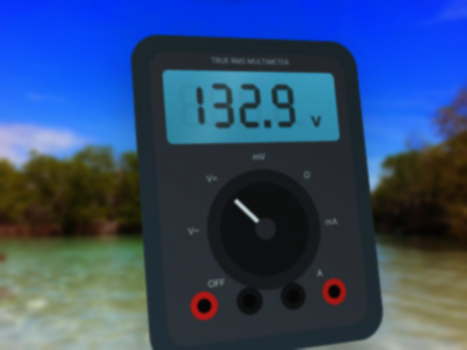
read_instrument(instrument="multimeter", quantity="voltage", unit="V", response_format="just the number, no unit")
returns 132.9
